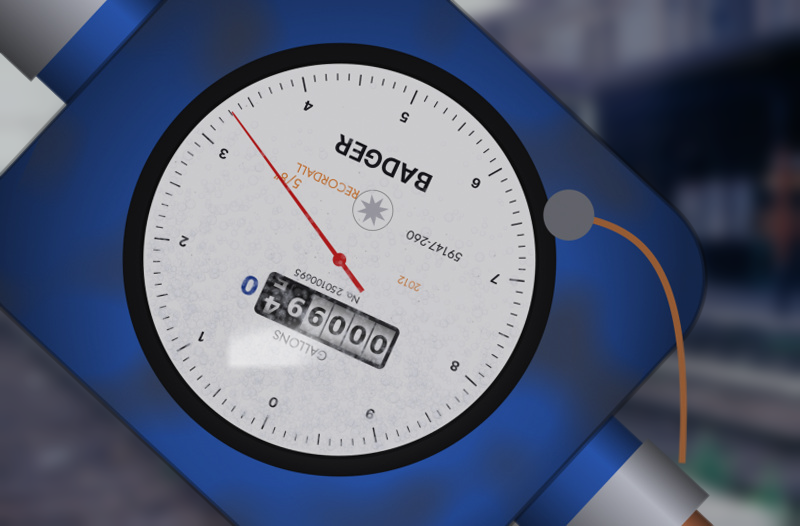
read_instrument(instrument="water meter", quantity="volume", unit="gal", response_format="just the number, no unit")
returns 9943.3
